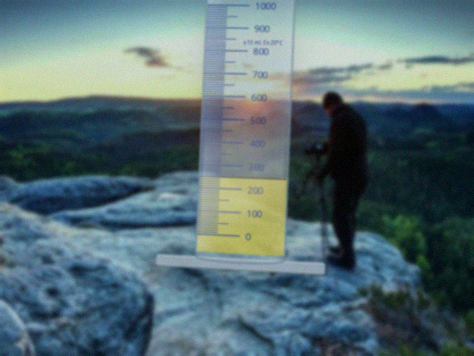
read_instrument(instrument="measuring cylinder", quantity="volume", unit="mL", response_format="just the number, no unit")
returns 250
